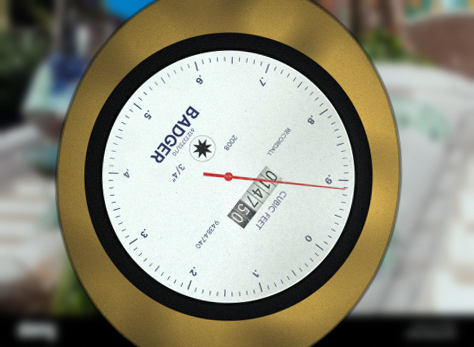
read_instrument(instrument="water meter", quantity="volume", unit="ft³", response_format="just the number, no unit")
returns 14749.91
